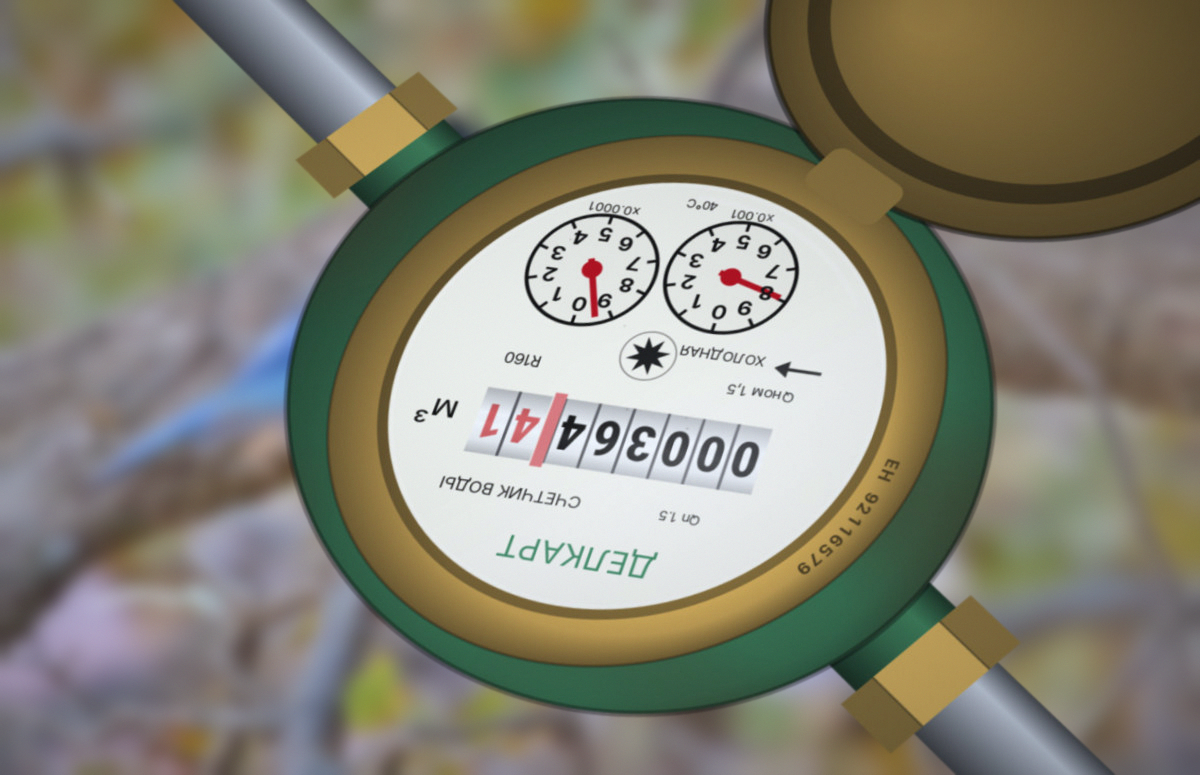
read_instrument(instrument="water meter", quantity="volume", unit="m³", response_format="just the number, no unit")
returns 364.4179
